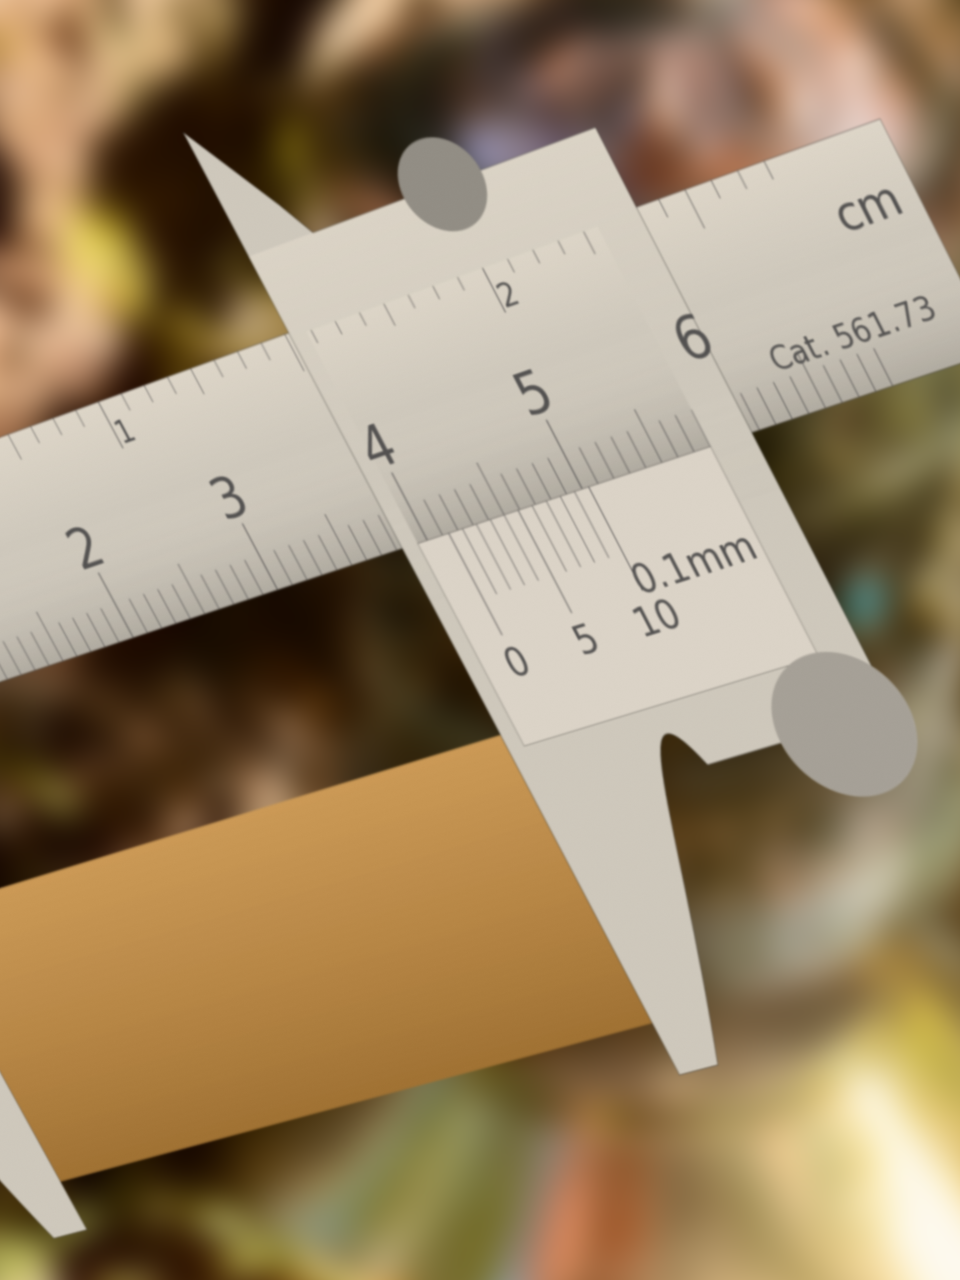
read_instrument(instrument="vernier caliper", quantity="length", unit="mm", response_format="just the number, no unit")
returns 41.4
